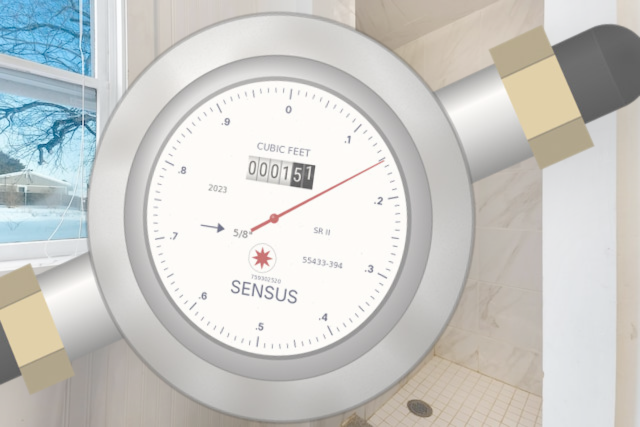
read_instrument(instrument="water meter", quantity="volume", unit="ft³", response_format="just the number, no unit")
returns 151.15
